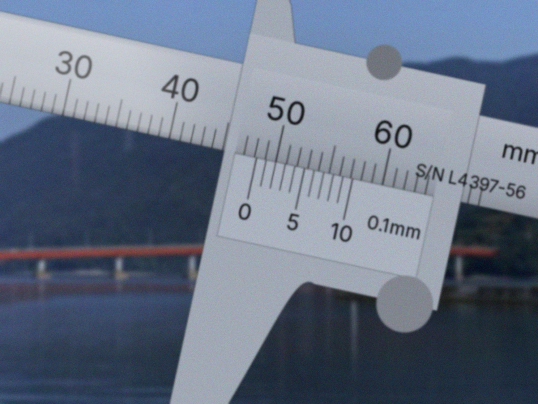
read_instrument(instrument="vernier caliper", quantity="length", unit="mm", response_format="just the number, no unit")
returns 48.2
